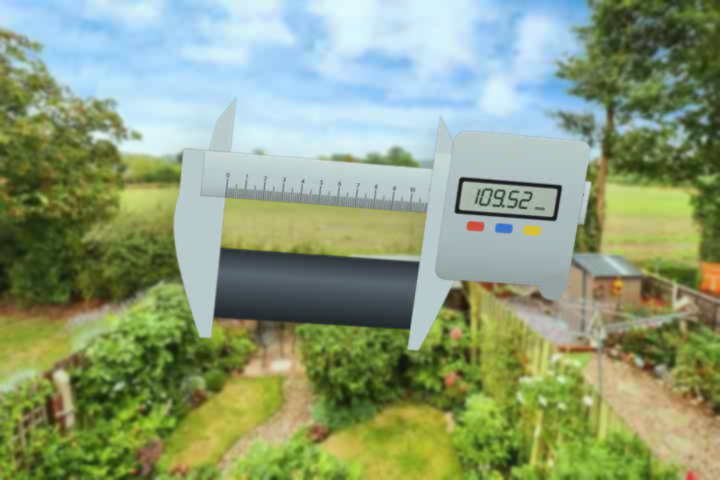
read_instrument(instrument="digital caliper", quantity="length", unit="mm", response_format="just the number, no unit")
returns 109.52
